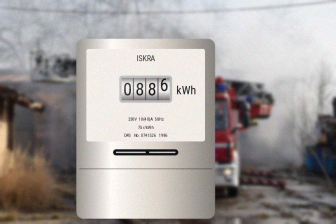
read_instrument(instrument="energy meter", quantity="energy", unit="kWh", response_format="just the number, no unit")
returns 886
